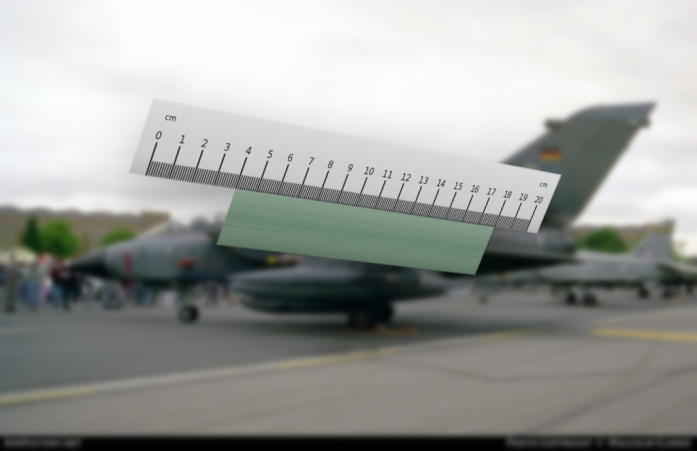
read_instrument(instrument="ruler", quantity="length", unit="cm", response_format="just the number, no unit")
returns 14
